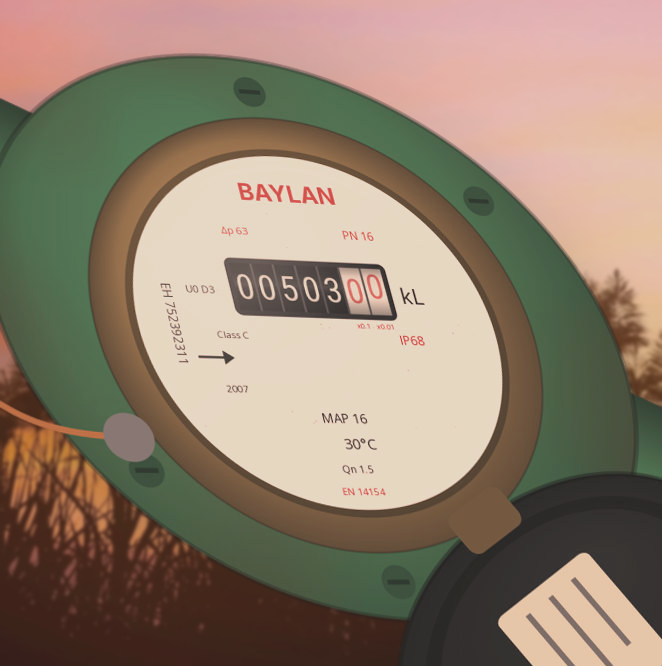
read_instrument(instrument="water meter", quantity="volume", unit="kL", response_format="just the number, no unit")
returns 503.00
